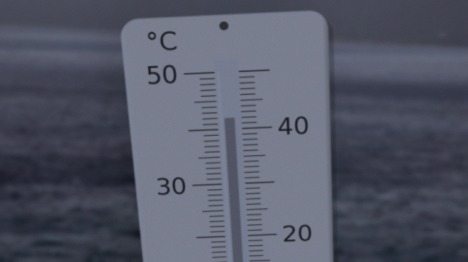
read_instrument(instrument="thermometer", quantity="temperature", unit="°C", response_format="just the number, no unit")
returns 42
